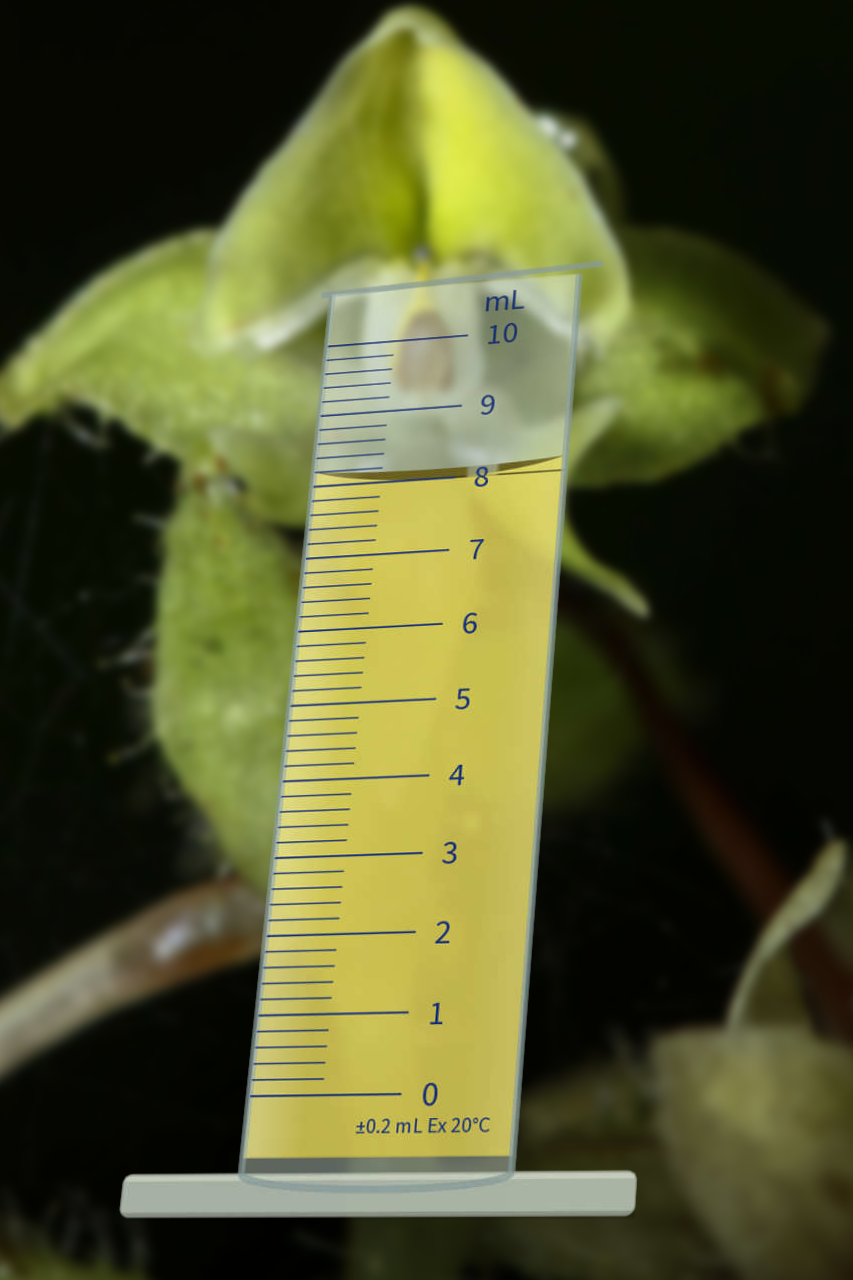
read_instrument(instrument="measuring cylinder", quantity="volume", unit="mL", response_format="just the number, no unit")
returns 8
